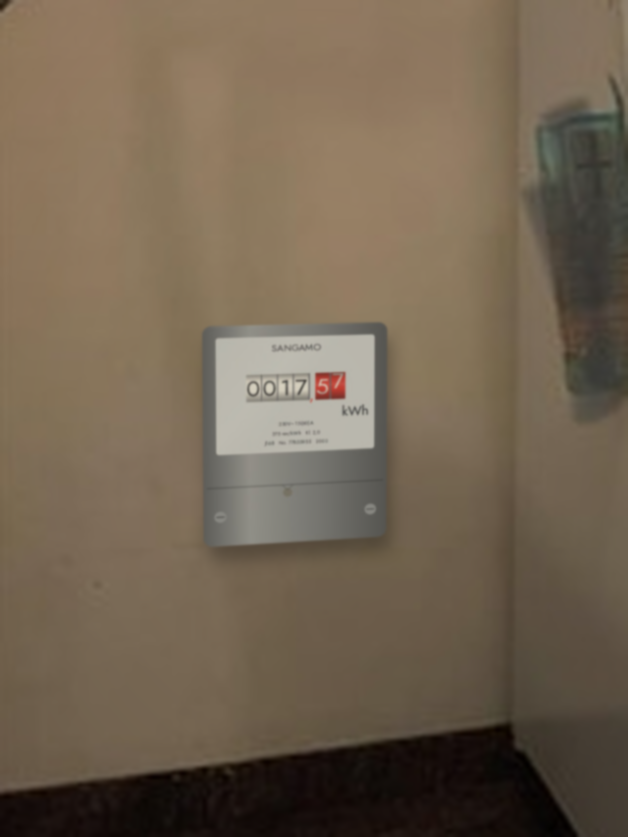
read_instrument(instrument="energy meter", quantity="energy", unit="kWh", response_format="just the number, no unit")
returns 17.57
